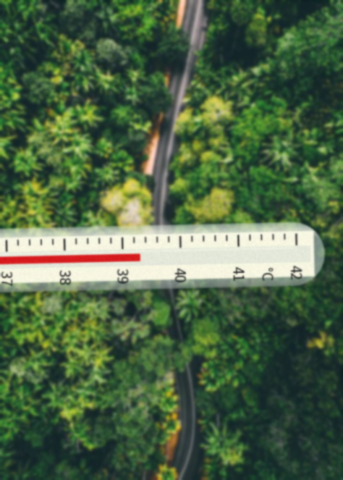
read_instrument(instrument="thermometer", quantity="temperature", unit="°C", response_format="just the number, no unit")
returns 39.3
